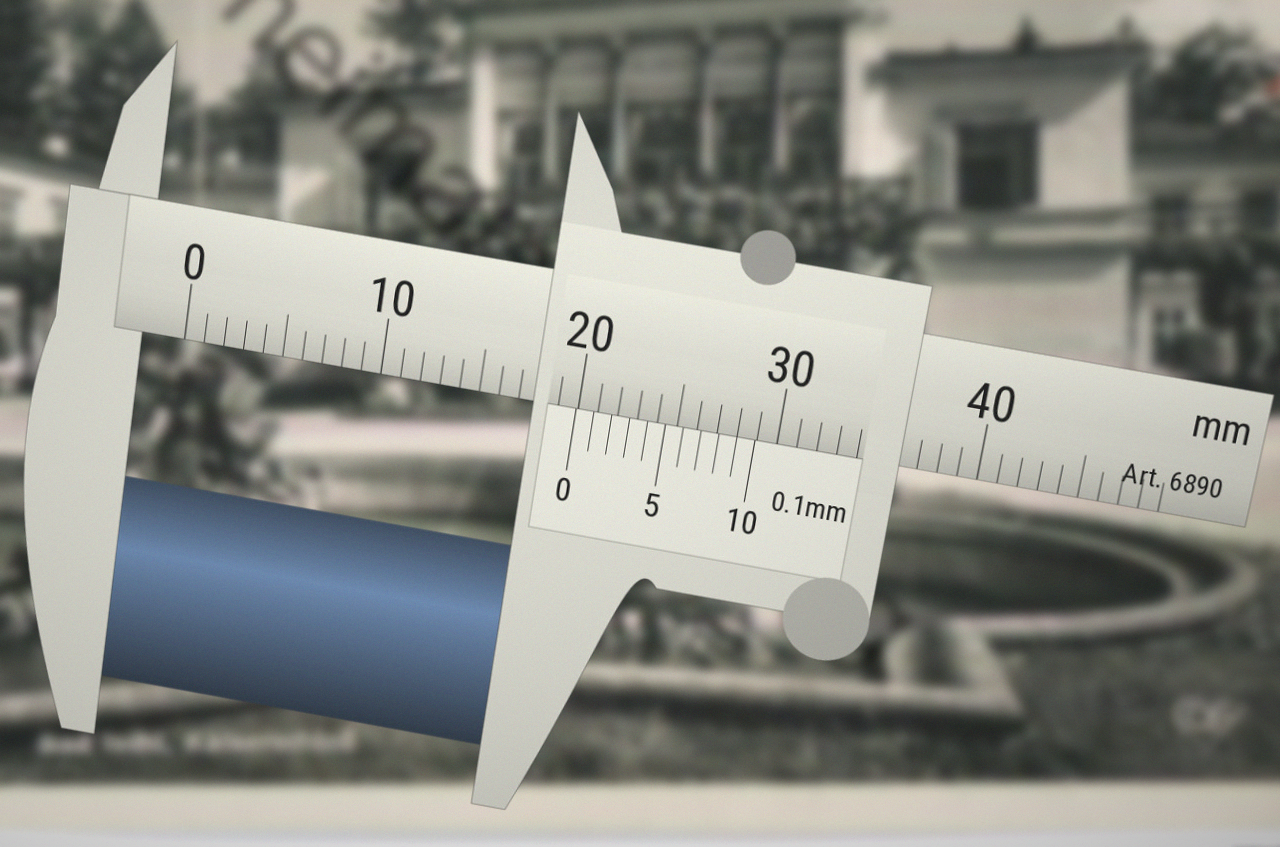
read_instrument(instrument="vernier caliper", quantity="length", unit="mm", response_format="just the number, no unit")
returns 19.9
